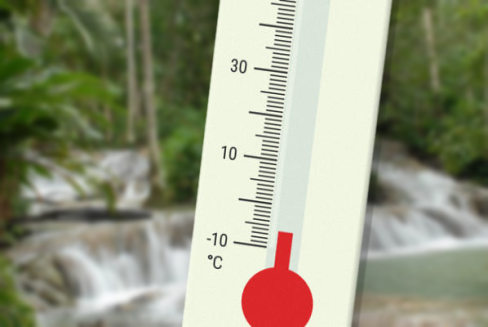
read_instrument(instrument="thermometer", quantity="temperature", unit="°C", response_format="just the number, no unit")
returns -6
